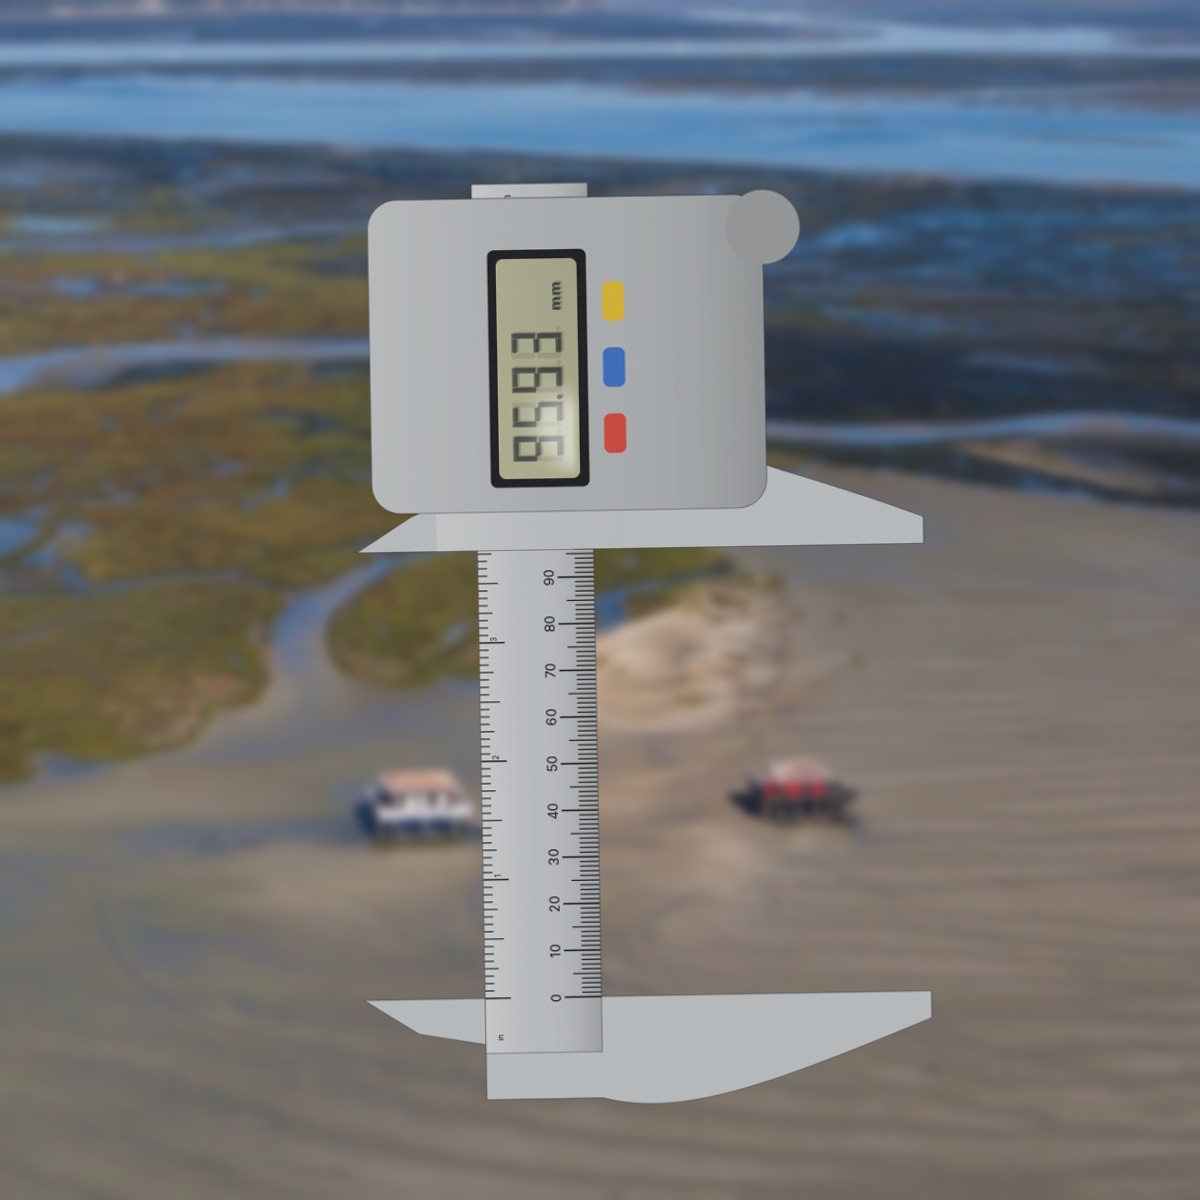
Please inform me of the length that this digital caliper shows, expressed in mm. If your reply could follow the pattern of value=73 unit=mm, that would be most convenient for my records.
value=95.93 unit=mm
